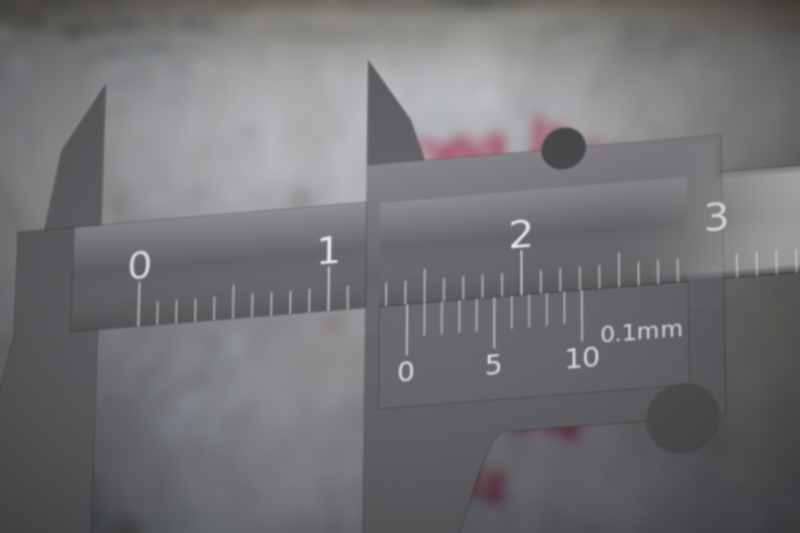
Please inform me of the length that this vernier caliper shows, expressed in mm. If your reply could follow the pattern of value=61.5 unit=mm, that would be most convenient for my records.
value=14.1 unit=mm
